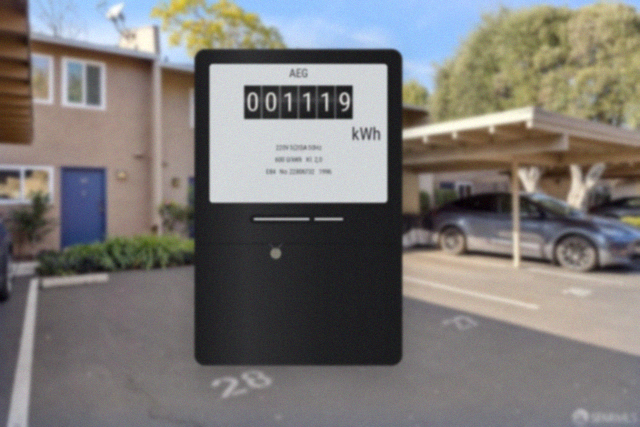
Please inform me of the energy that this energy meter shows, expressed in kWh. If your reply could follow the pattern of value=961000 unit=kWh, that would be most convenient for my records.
value=1119 unit=kWh
